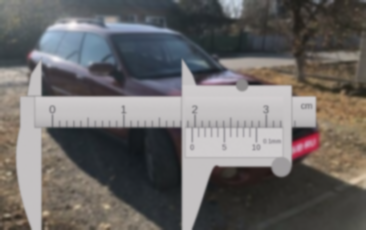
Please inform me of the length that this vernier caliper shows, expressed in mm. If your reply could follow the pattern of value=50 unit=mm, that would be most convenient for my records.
value=19.6 unit=mm
